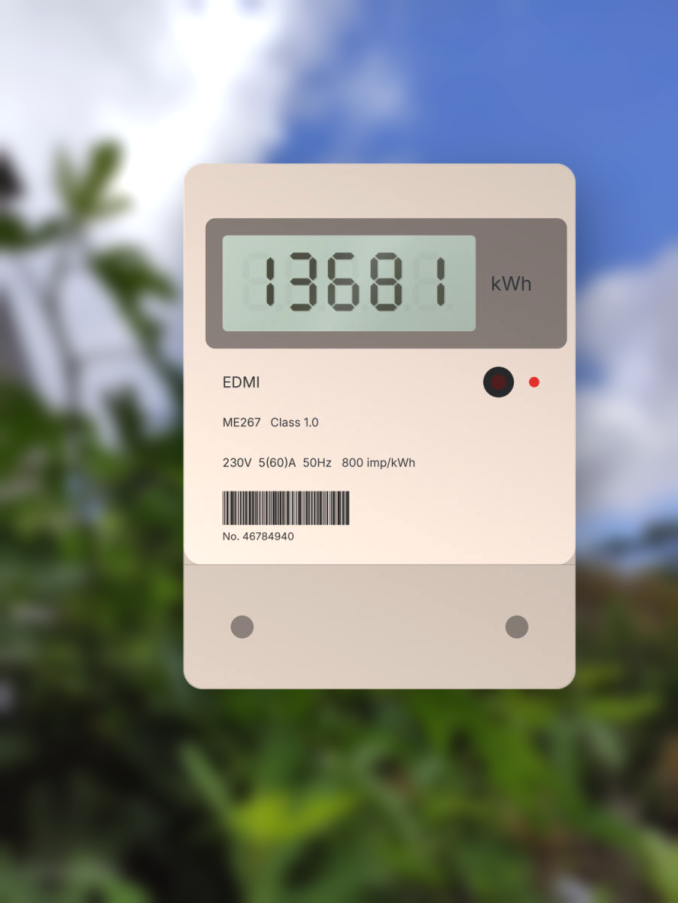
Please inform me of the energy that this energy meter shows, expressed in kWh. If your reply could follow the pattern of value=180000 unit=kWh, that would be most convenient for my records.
value=13681 unit=kWh
